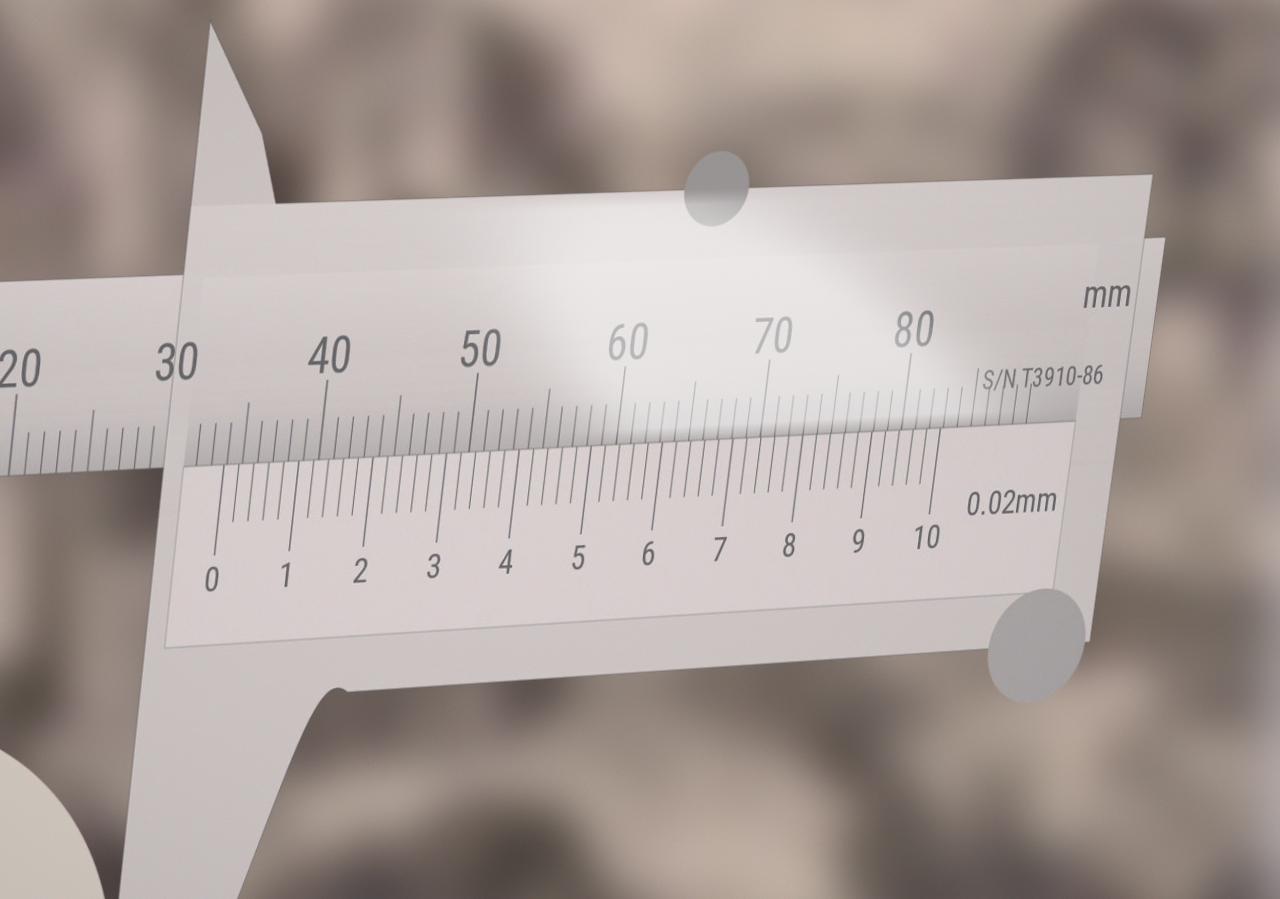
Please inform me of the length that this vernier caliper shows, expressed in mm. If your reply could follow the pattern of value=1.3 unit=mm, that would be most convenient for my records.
value=33.8 unit=mm
